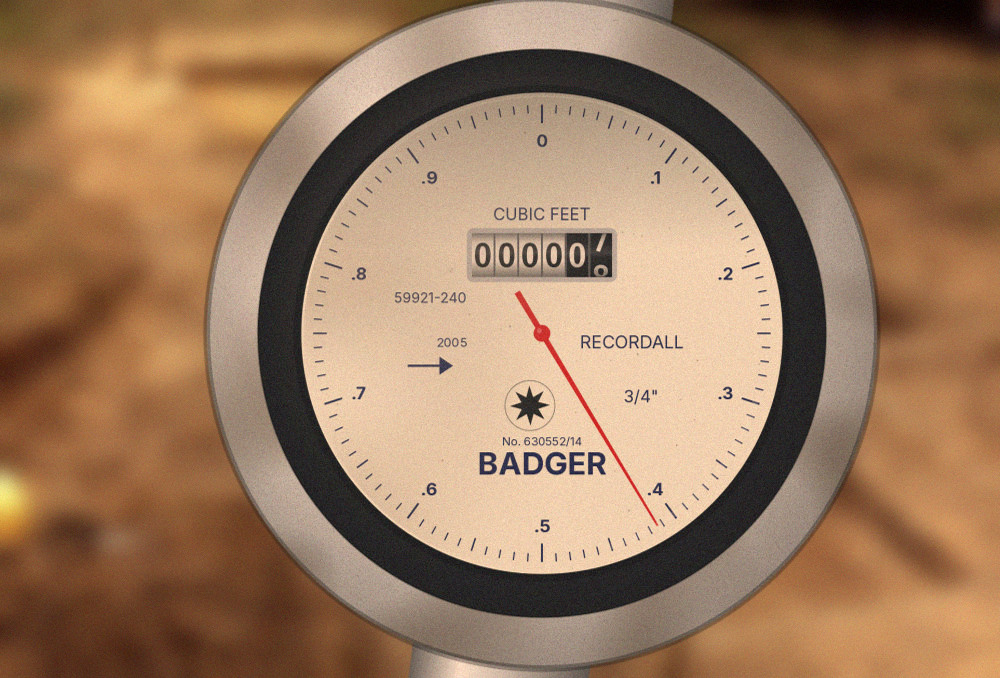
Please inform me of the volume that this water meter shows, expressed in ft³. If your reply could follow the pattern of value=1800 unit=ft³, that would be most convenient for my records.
value=7.41 unit=ft³
